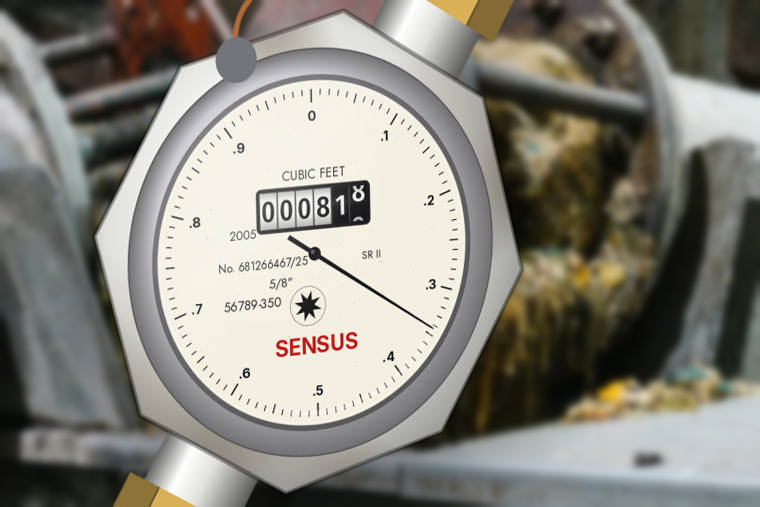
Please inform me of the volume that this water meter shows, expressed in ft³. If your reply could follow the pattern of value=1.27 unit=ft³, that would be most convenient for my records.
value=818.34 unit=ft³
